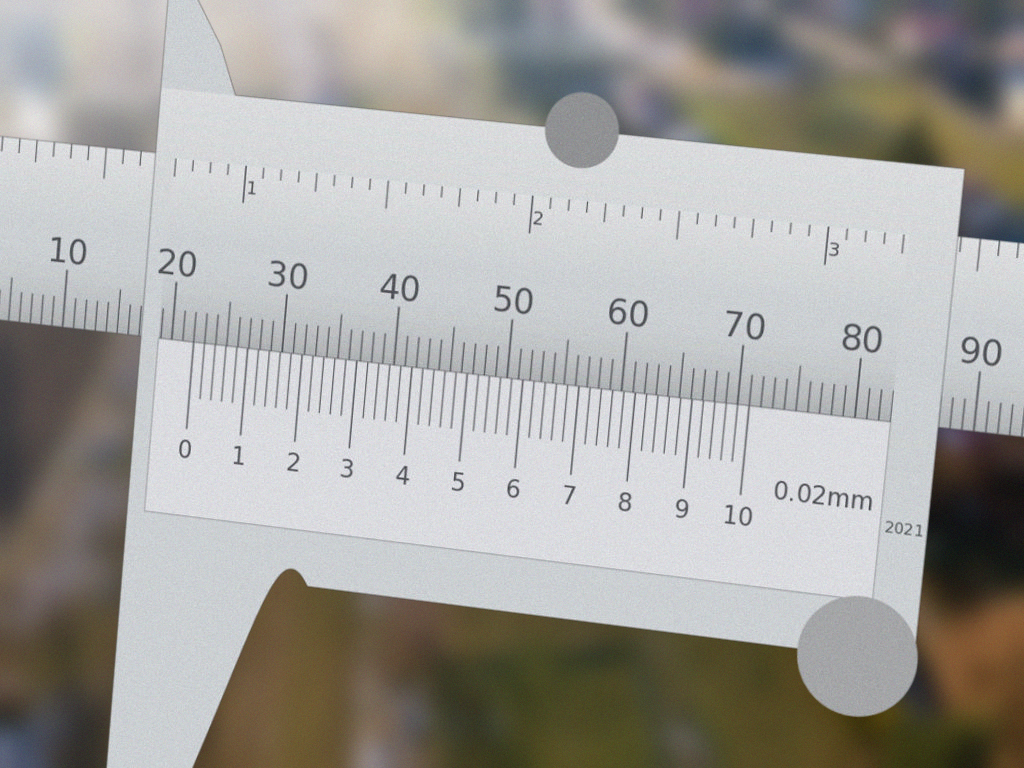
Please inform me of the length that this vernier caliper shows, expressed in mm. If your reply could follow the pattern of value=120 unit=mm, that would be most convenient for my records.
value=22.0 unit=mm
